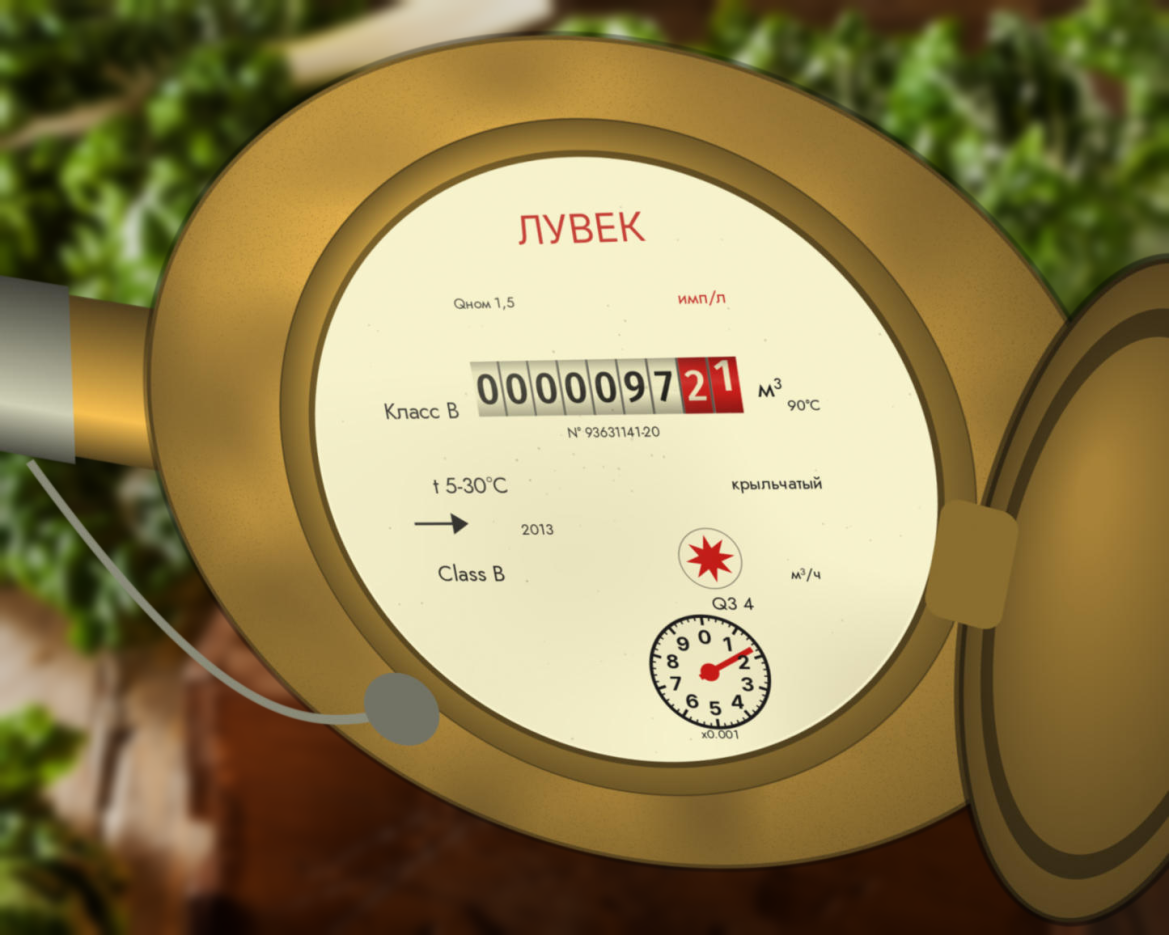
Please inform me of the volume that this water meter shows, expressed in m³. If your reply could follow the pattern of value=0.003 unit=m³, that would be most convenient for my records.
value=97.211 unit=m³
